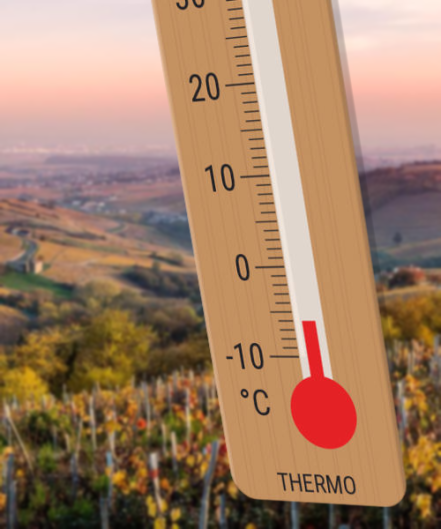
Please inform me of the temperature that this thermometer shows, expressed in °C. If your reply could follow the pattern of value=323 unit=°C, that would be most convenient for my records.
value=-6 unit=°C
